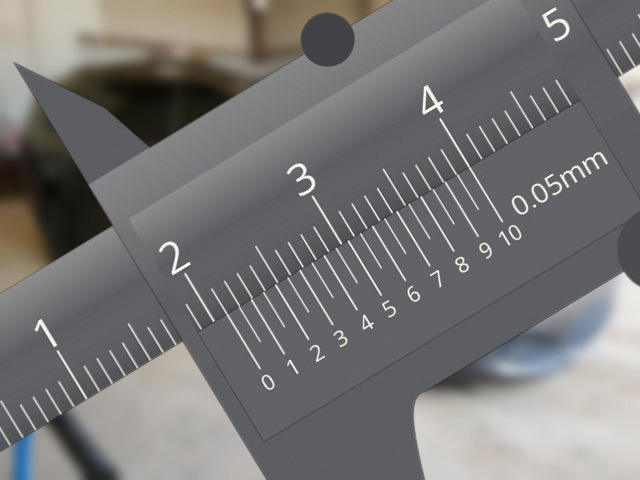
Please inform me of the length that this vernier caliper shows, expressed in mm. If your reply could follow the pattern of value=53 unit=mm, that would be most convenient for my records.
value=21.0 unit=mm
